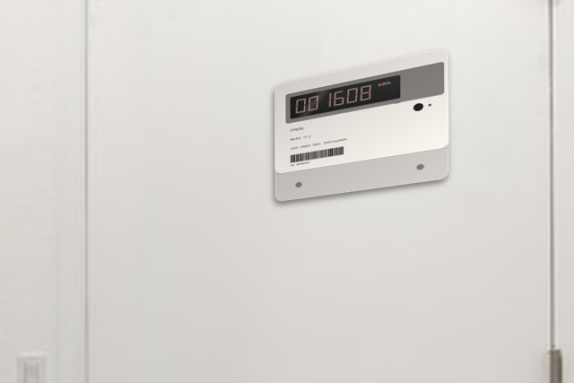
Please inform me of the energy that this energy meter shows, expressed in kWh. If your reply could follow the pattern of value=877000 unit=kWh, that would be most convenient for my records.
value=1608 unit=kWh
